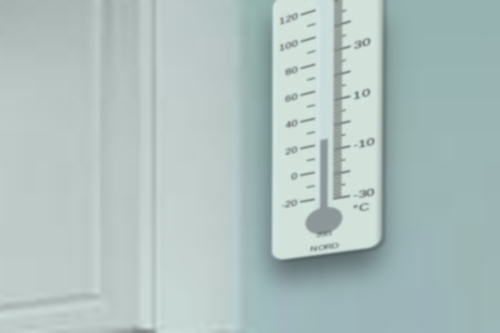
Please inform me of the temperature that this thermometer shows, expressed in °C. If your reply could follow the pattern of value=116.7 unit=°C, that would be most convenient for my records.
value=-5 unit=°C
